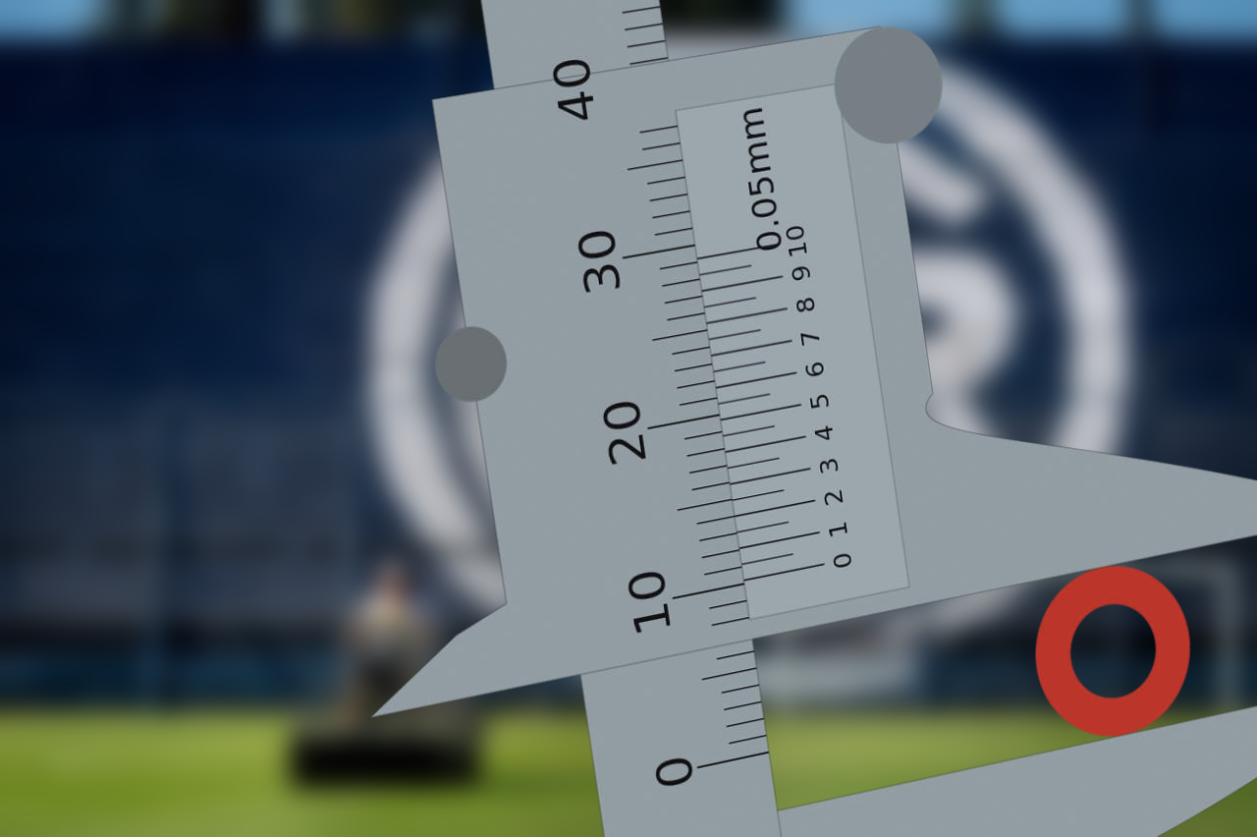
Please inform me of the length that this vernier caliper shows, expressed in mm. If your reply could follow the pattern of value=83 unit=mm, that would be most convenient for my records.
value=10.2 unit=mm
